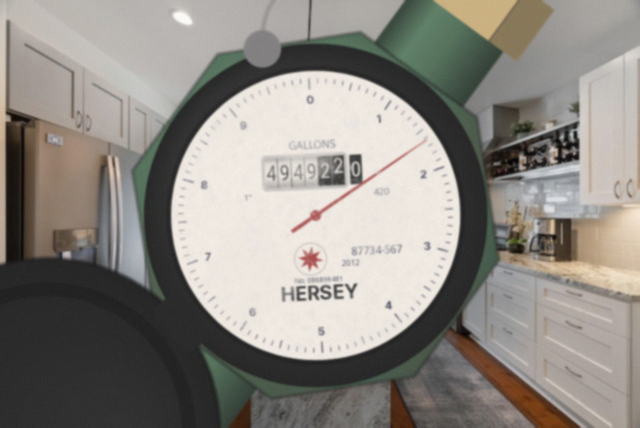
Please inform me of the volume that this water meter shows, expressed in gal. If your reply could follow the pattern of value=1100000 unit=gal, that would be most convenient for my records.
value=4949221.6 unit=gal
